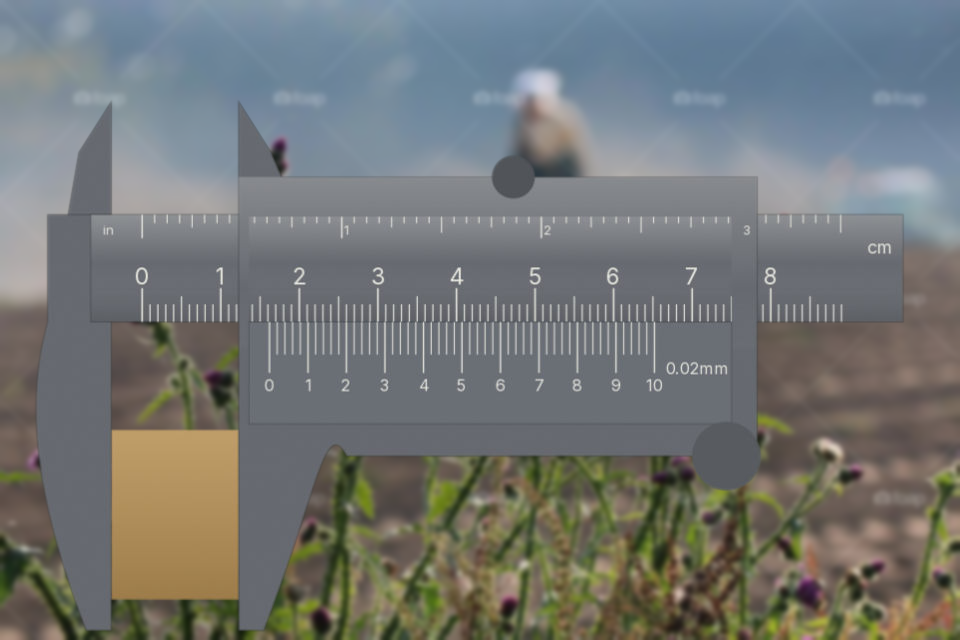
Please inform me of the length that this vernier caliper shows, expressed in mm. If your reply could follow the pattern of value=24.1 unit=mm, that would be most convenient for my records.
value=16.2 unit=mm
